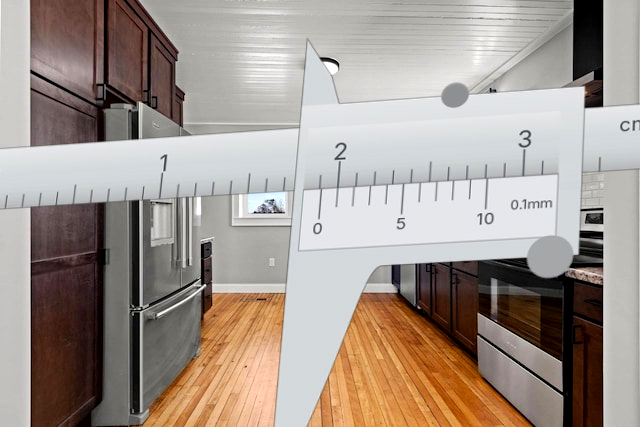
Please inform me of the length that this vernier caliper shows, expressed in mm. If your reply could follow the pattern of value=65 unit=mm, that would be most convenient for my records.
value=19.1 unit=mm
